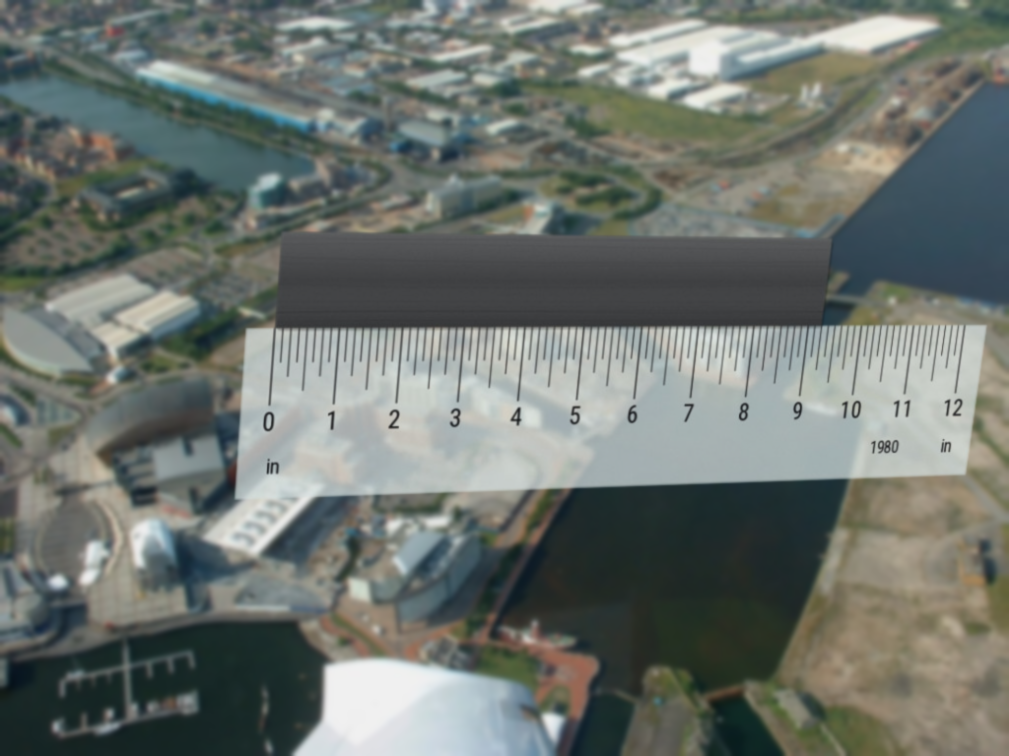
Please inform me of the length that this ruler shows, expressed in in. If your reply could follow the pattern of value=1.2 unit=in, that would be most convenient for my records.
value=9.25 unit=in
